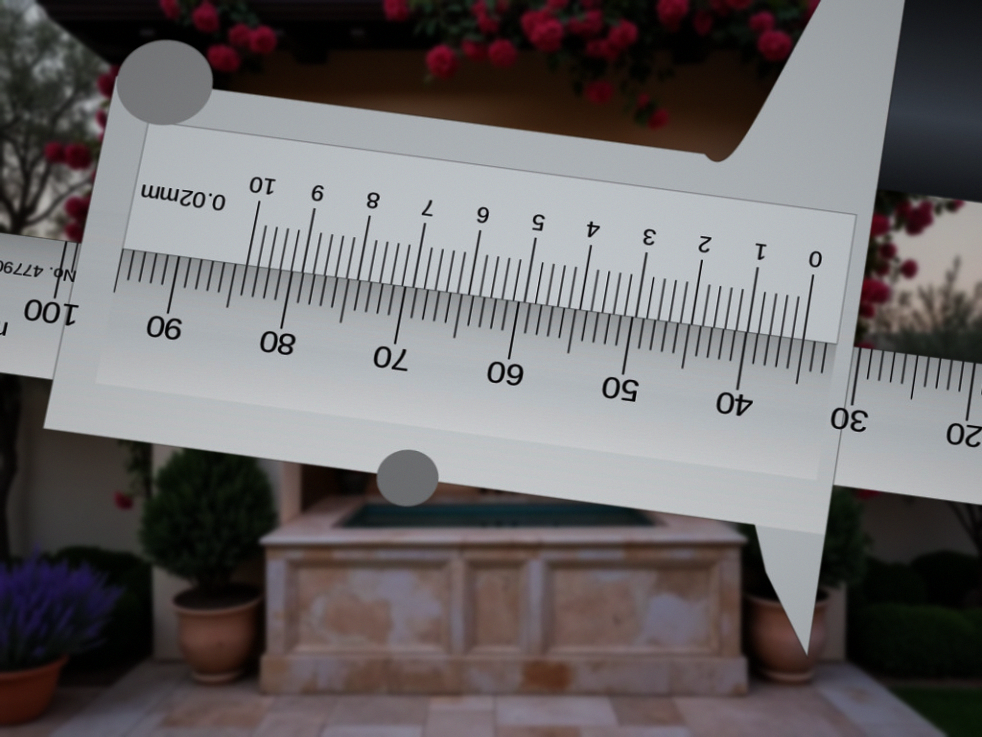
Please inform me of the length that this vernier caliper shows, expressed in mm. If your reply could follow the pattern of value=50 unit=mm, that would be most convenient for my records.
value=35.0 unit=mm
